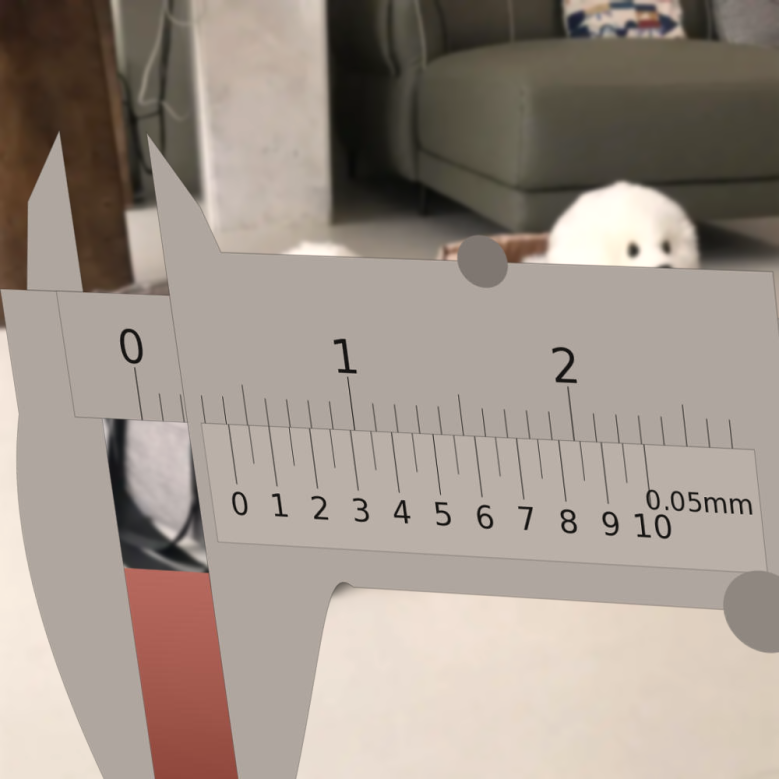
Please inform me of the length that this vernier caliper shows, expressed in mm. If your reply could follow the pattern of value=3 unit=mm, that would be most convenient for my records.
value=4.10 unit=mm
